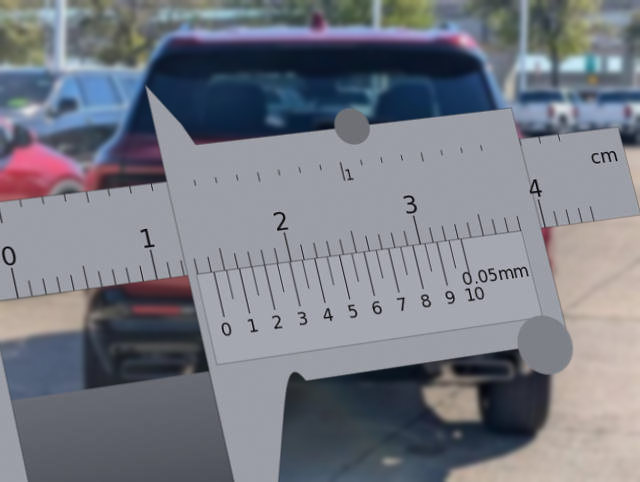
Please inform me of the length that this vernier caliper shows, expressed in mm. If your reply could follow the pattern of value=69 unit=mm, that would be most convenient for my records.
value=14.2 unit=mm
